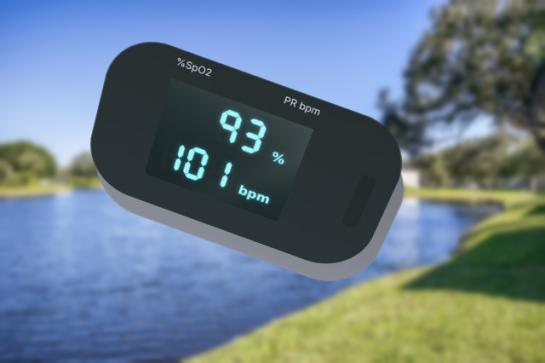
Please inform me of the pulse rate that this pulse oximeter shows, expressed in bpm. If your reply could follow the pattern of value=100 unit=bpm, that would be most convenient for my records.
value=101 unit=bpm
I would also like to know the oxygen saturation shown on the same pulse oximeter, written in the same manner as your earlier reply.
value=93 unit=%
